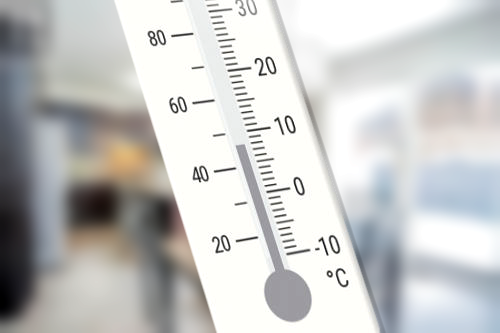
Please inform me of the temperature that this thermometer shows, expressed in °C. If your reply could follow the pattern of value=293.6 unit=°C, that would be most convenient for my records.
value=8 unit=°C
